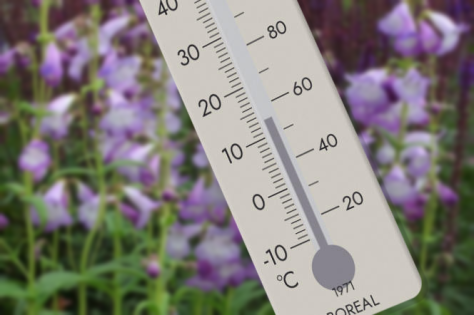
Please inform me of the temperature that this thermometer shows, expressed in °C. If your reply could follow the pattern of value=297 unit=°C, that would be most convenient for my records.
value=13 unit=°C
